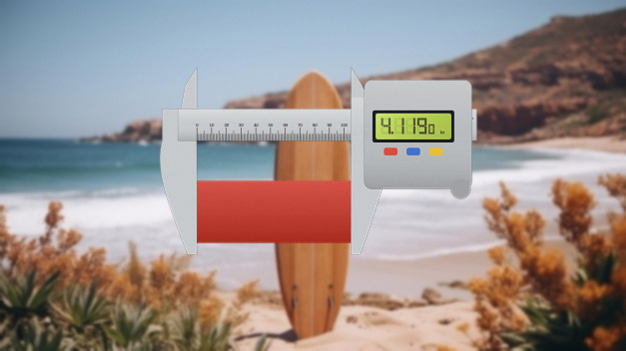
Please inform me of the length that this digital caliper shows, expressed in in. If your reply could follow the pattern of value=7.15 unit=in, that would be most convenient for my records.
value=4.1190 unit=in
